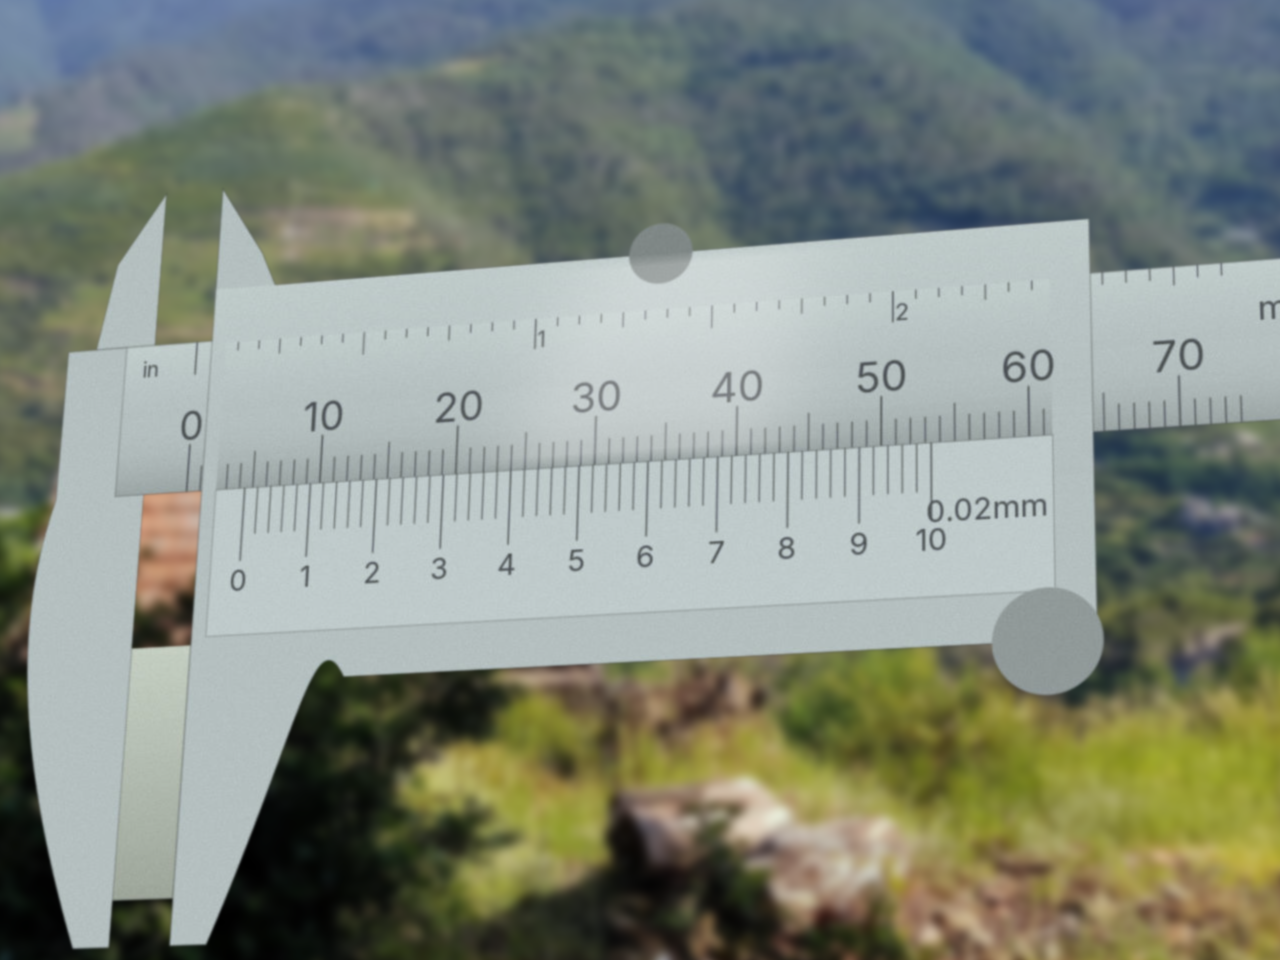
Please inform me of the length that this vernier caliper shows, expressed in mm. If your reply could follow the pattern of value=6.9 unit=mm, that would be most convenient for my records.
value=4.4 unit=mm
